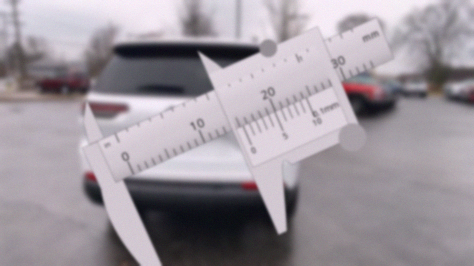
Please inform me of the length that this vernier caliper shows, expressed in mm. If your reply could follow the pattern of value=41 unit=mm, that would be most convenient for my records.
value=15.4 unit=mm
